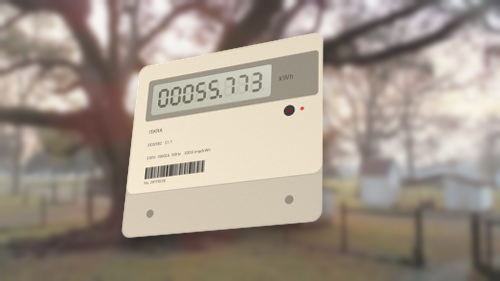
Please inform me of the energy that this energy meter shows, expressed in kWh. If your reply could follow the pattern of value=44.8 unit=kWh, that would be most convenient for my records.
value=55.773 unit=kWh
